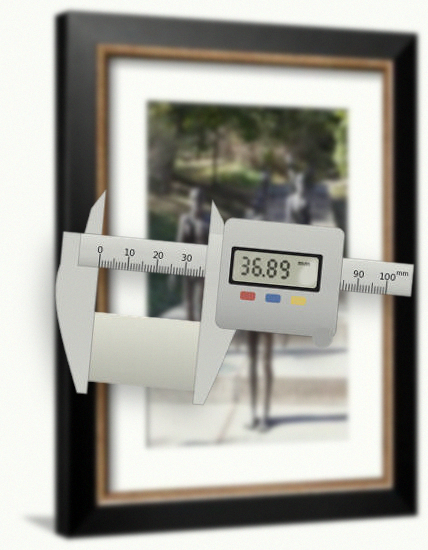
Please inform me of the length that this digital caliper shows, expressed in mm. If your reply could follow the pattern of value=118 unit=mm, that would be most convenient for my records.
value=36.89 unit=mm
